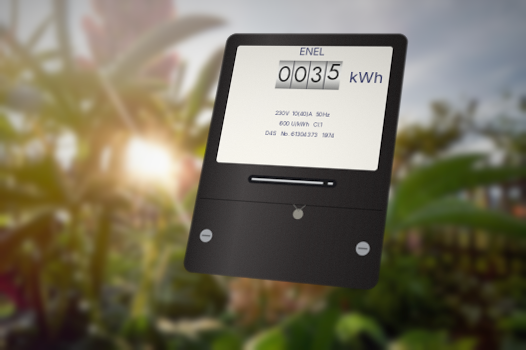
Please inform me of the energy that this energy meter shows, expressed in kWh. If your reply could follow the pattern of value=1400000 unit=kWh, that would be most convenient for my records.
value=35 unit=kWh
